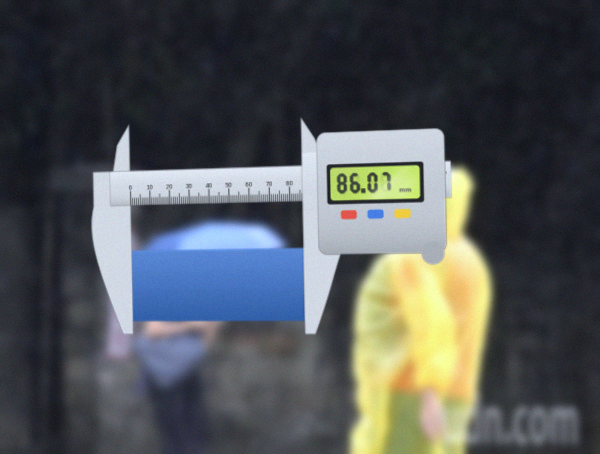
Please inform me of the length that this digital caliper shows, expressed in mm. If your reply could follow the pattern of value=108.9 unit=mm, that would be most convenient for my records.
value=86.07 unit=mm
